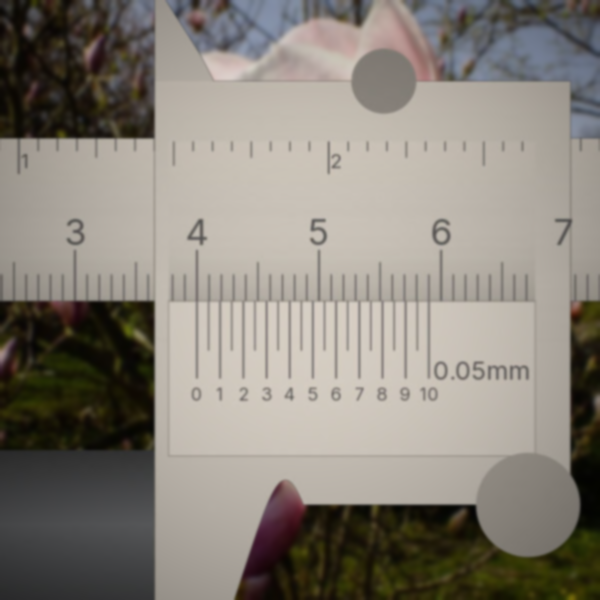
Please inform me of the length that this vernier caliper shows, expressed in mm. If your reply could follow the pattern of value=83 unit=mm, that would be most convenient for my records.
value=40.0 unit=mm
